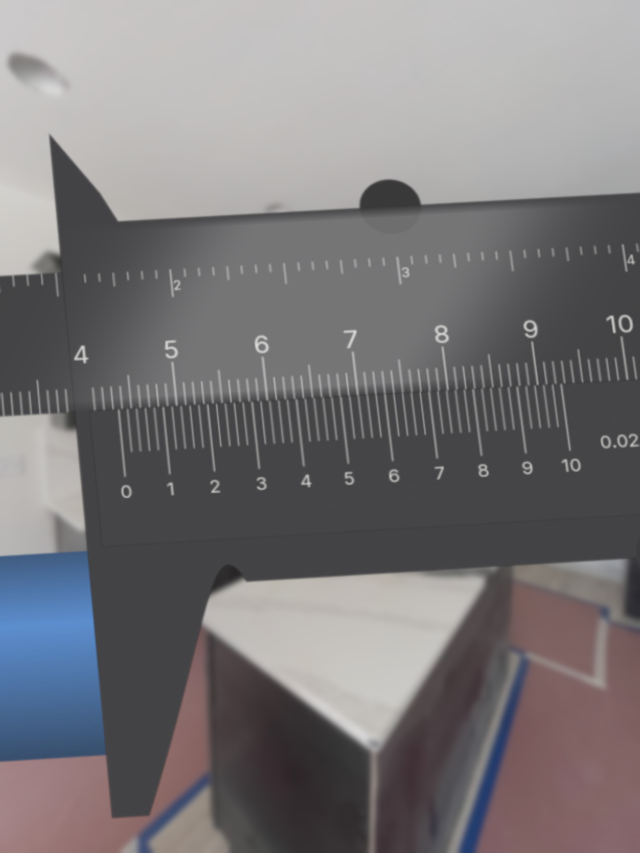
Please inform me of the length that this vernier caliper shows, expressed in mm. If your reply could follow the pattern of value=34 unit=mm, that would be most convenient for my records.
value=43.6 unit=mm
